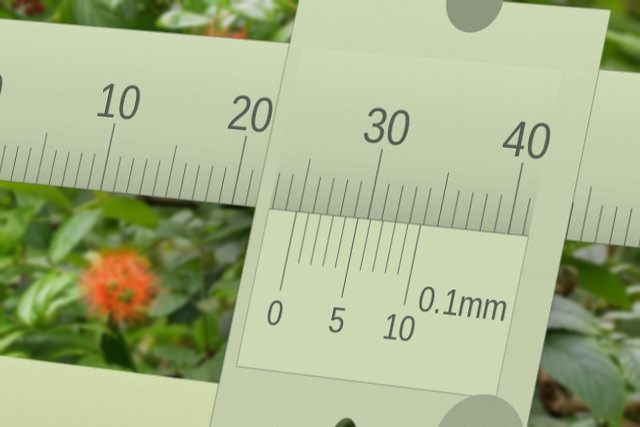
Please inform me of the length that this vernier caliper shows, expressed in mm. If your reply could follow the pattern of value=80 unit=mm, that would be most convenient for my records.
value=24.8 unit=mm
